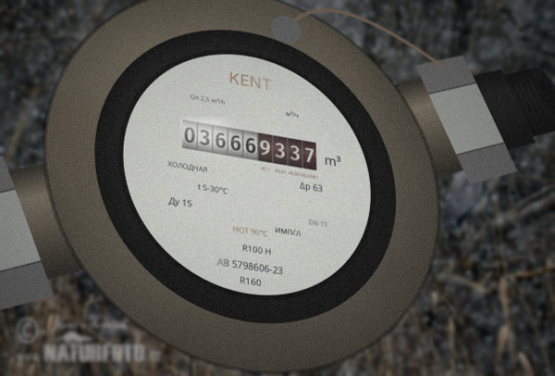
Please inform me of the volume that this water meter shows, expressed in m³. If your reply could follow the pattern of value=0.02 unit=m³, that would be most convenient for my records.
value=3666.9337 unit=m³
